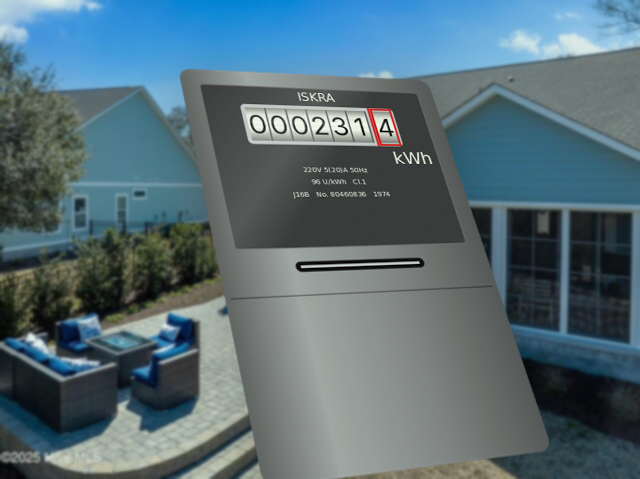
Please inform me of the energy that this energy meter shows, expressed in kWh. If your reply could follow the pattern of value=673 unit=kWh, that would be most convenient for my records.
value=231.4 unit=kWh
